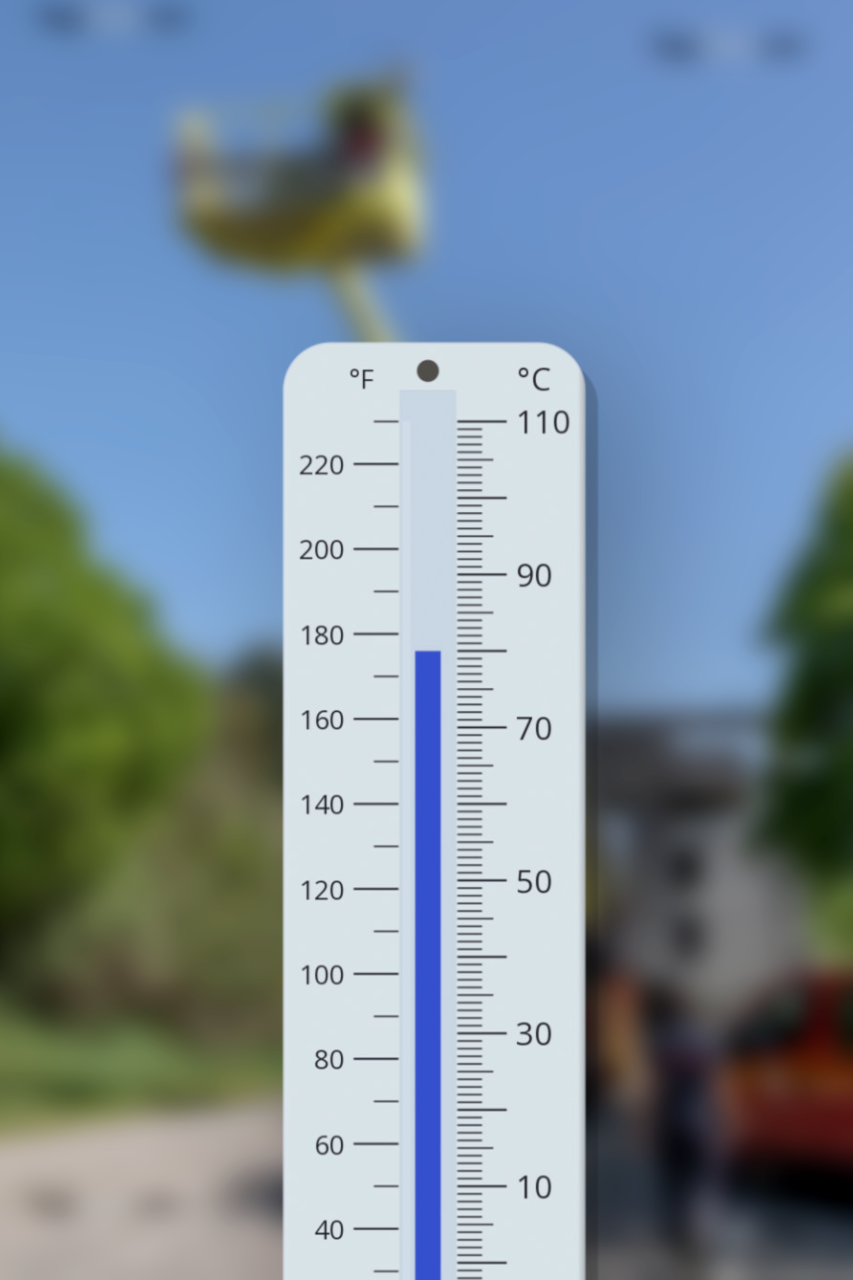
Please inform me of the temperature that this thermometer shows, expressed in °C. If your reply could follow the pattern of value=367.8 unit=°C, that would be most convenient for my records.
value=80 unit=°C
